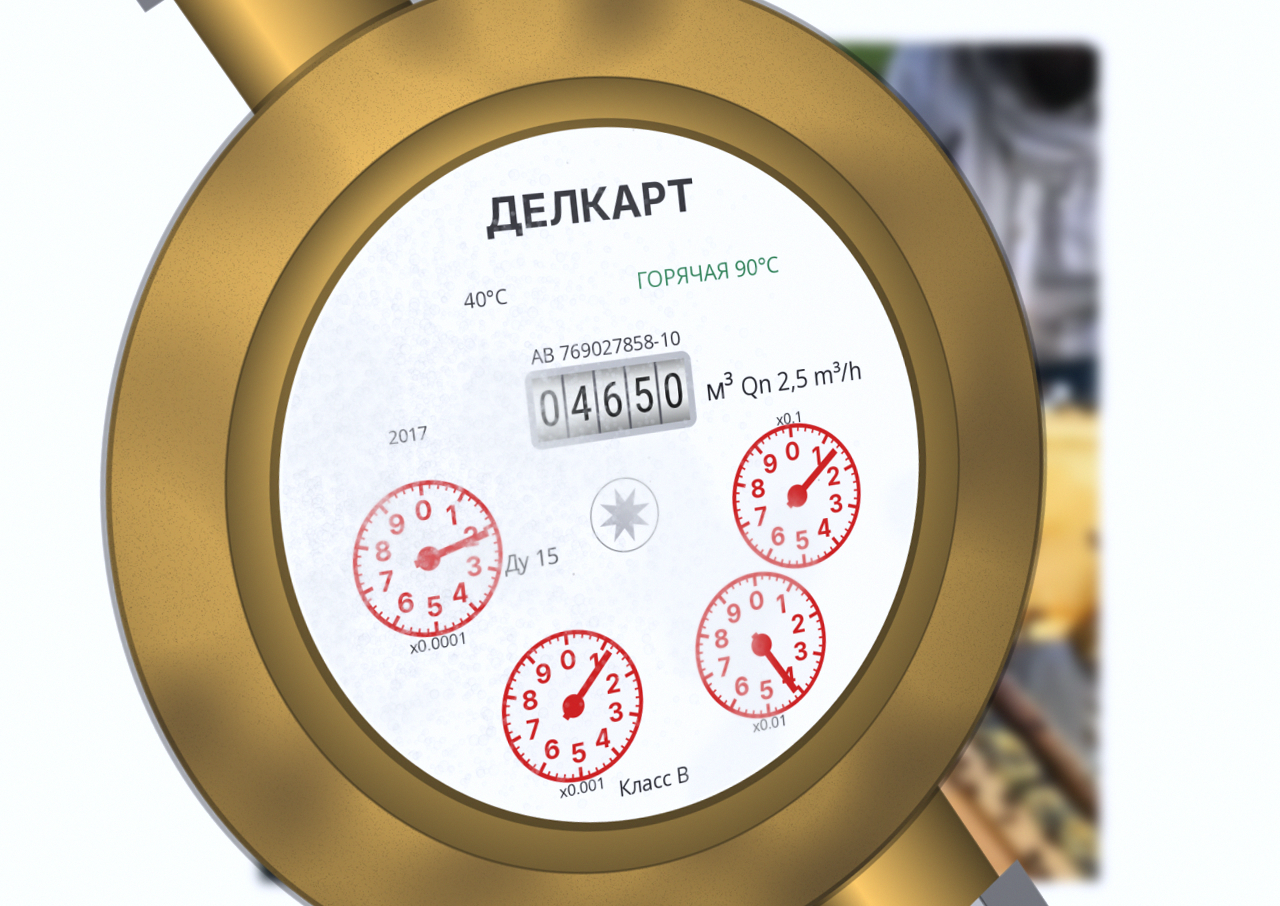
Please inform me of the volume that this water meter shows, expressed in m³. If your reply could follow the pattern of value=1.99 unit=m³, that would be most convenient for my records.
value=4650.1412 unit=m³
